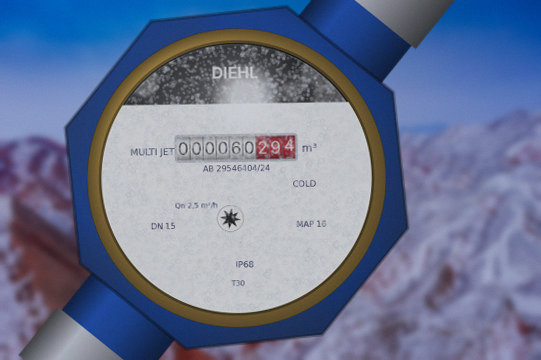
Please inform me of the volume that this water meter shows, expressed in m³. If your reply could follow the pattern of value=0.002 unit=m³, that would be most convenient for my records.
value=60.294 unit=m³
